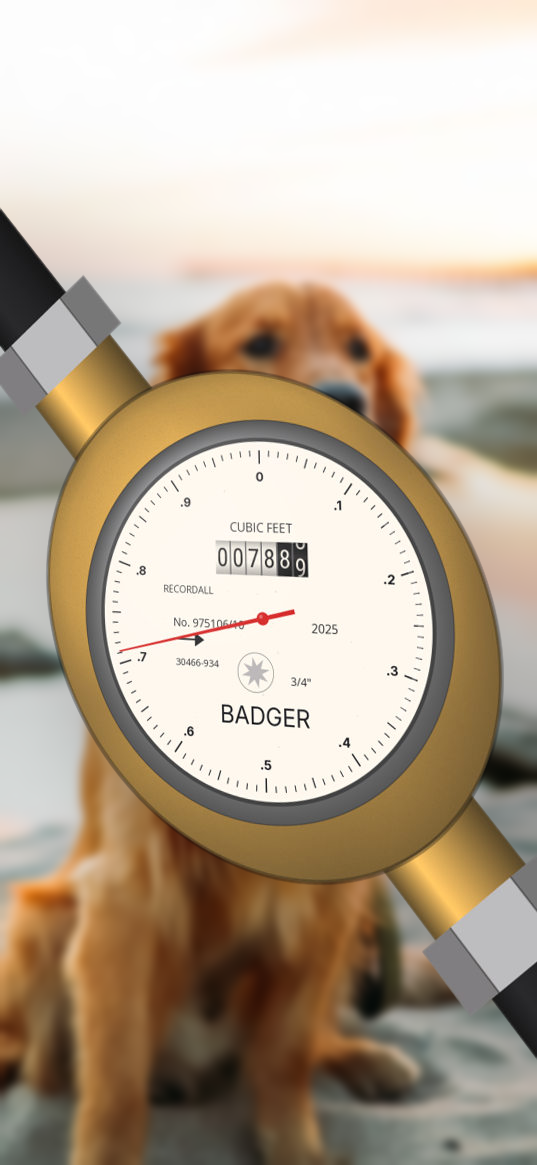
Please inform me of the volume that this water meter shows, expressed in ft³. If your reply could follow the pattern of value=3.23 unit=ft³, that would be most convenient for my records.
value=7888.71 unit=ft³
